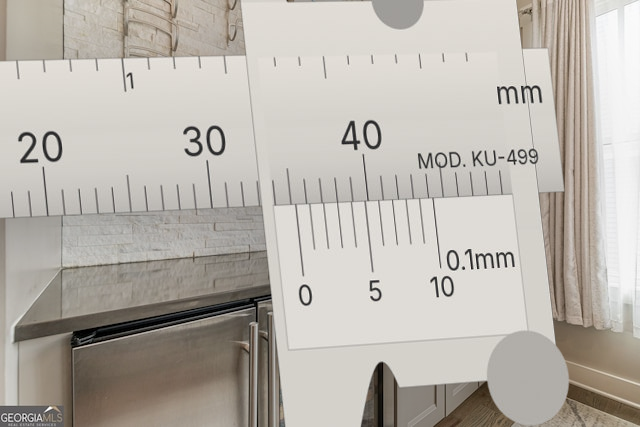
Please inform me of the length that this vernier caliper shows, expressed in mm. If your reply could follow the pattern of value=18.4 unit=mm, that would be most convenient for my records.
value=35.3 unit=mm
